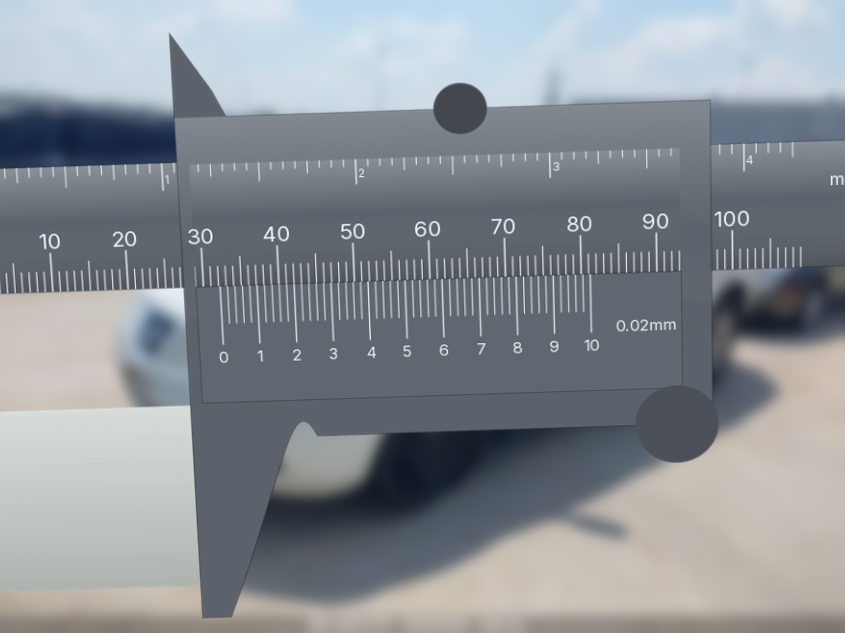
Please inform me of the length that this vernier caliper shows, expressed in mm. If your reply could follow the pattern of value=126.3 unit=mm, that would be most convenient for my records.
value=32.2 unit=mm
